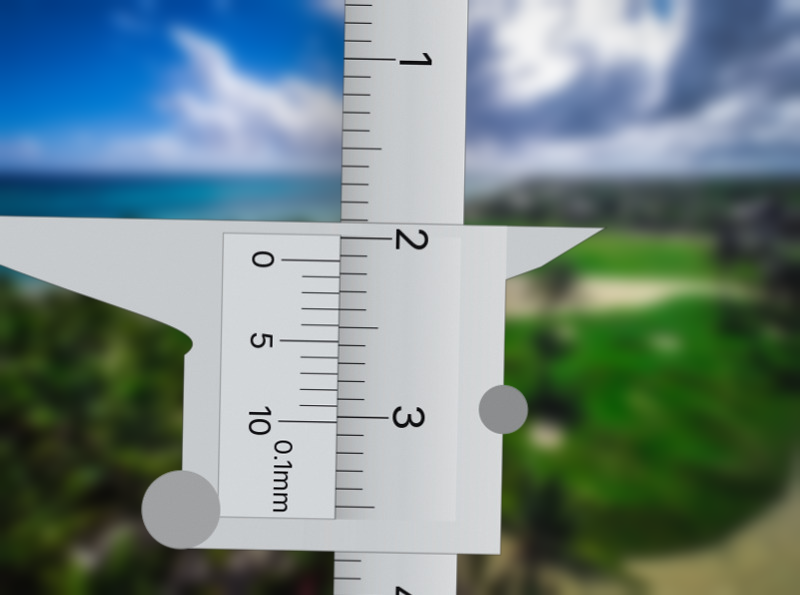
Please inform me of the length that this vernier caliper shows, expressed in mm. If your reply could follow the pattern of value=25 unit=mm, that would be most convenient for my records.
value=21.3 unit=mm
